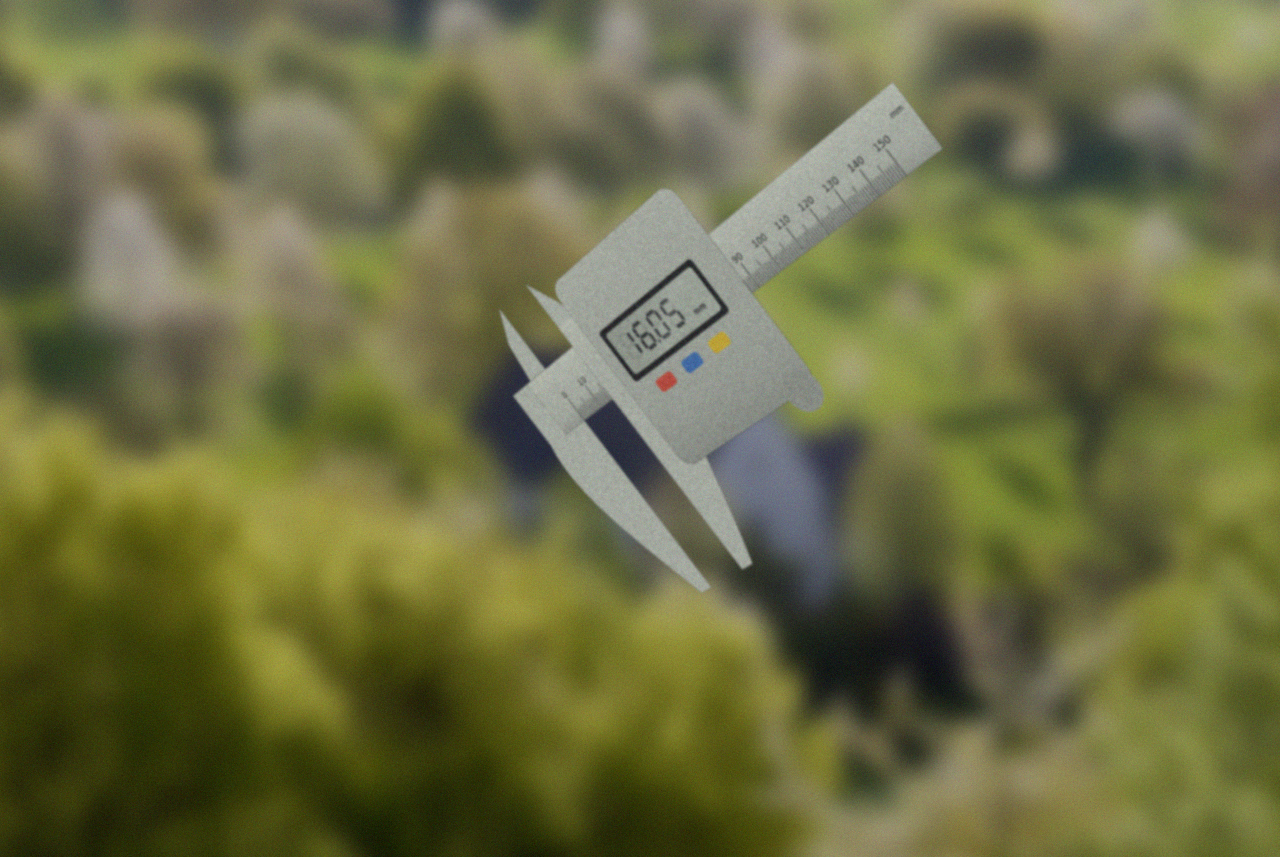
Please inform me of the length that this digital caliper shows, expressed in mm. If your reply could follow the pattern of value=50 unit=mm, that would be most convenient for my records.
value=16.05 unit=mm
